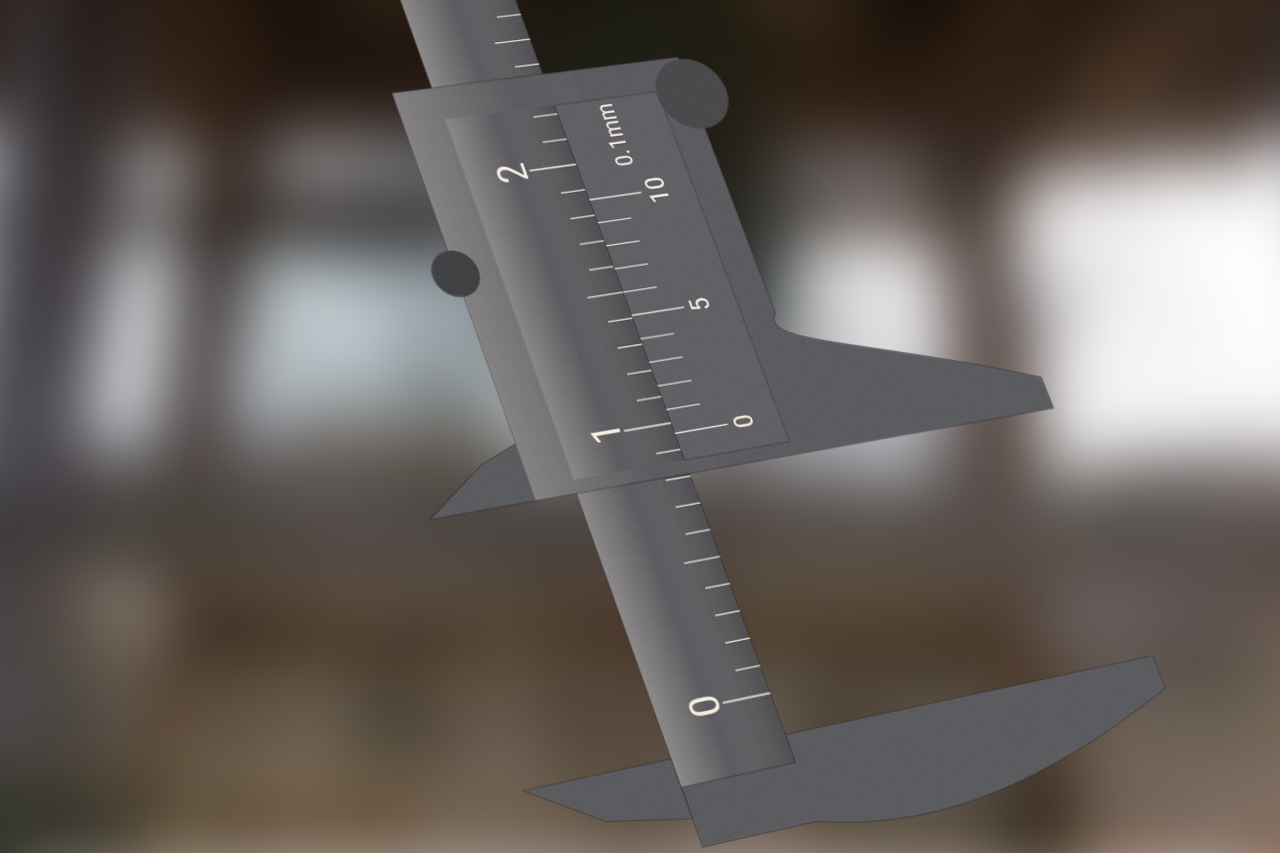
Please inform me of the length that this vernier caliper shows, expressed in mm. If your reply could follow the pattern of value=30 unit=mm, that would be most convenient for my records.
value=9.6 unit=mm
